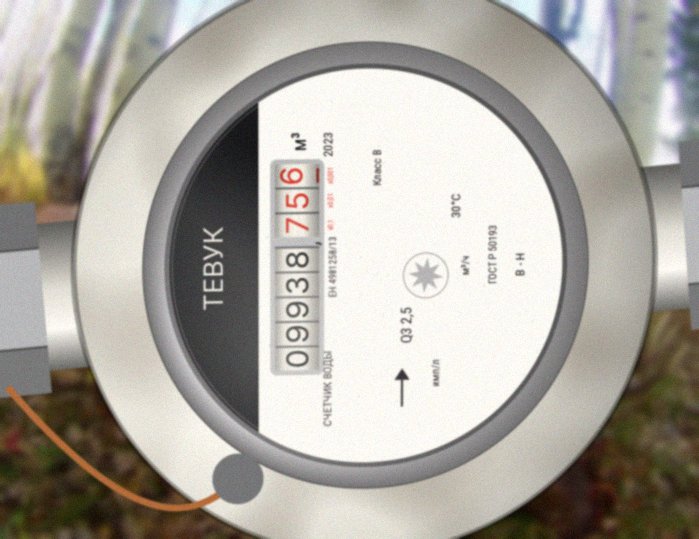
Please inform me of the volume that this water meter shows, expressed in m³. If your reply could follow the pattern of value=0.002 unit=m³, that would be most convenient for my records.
value=9938.756 unit=m³
